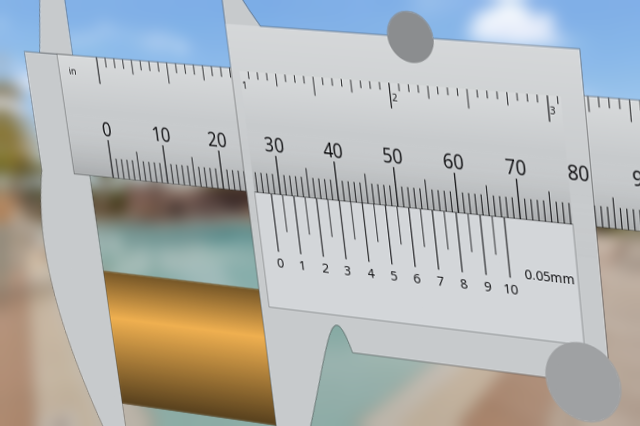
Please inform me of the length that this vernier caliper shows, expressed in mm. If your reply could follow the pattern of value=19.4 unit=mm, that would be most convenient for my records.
value=28.4 unit=mm
